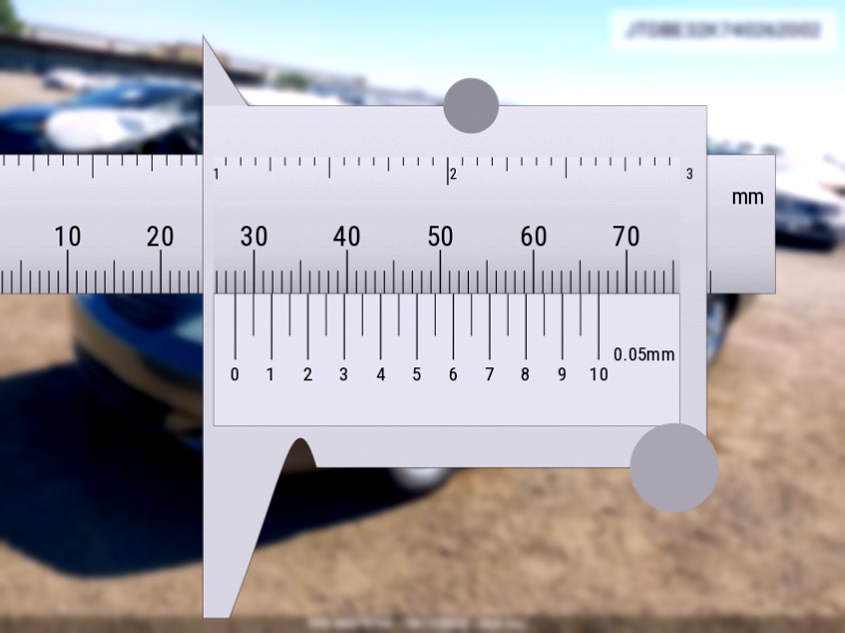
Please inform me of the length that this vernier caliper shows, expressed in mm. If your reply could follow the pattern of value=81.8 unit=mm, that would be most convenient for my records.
value=28.0 unit=mm
